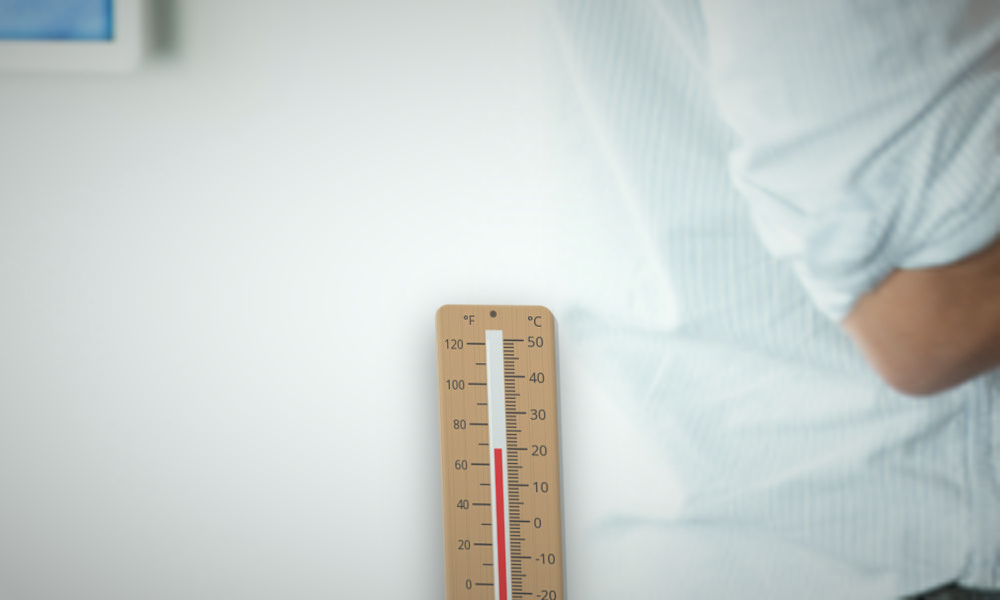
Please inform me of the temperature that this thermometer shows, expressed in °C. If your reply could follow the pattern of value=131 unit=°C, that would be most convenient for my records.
value=20 unit=°C
